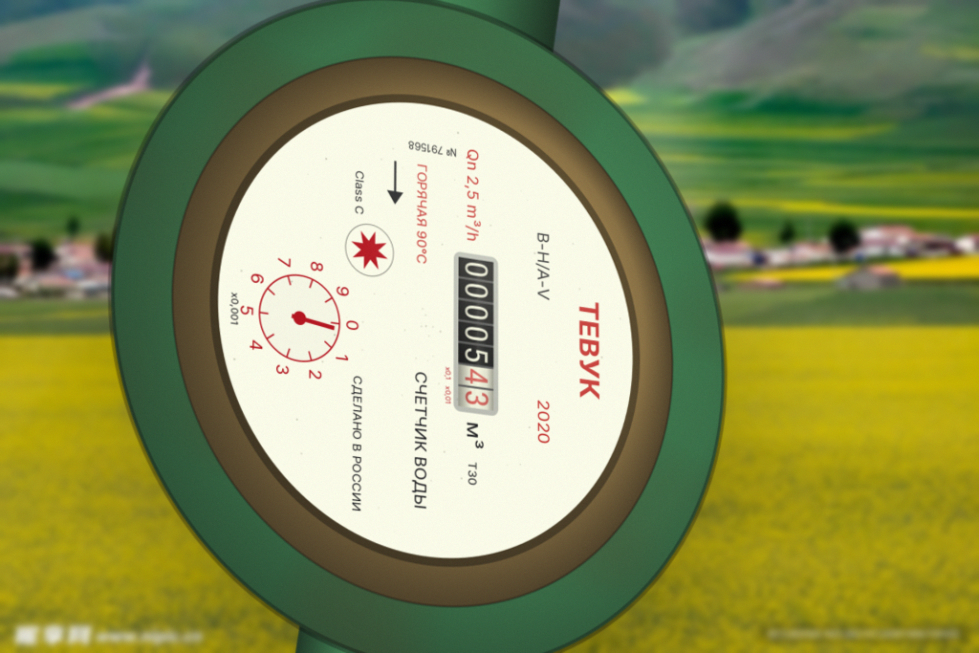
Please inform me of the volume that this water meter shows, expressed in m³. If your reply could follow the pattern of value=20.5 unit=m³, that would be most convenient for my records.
value=5.430 unit=m³
